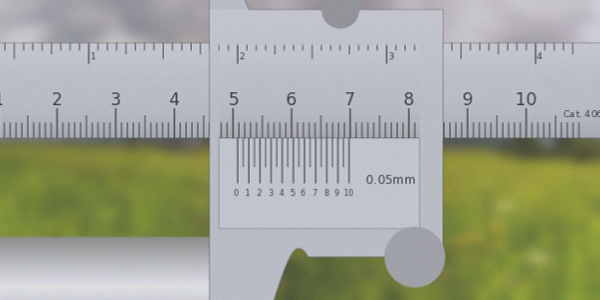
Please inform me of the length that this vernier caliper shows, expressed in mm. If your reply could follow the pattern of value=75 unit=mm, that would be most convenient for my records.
value=50.8 unit=mm
